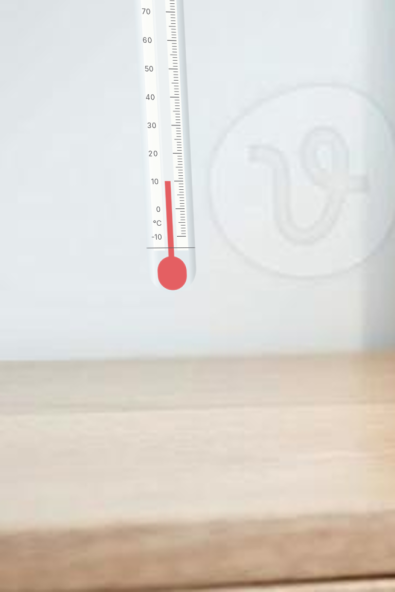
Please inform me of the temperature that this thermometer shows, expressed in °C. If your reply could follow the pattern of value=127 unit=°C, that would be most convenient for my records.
value=10 unit=°C
